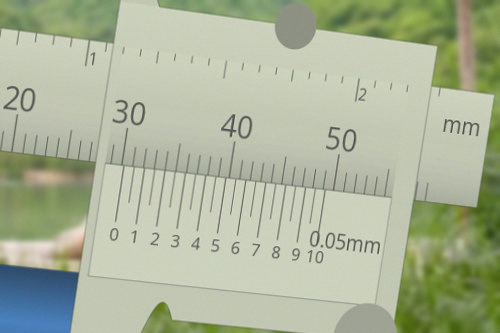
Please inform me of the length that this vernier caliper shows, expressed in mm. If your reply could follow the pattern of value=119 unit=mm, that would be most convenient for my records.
value=30.2 unit=mm
